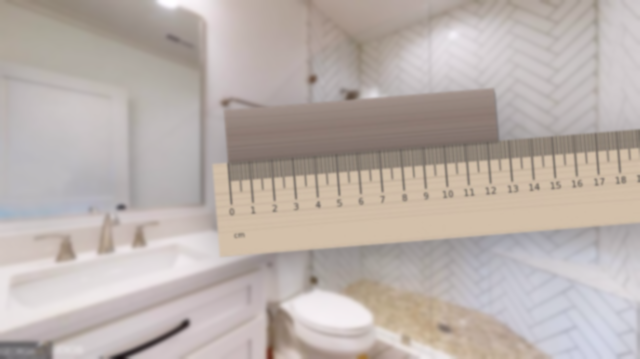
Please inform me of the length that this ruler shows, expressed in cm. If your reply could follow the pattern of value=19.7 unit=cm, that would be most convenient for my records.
value=12.5 unit=cm
